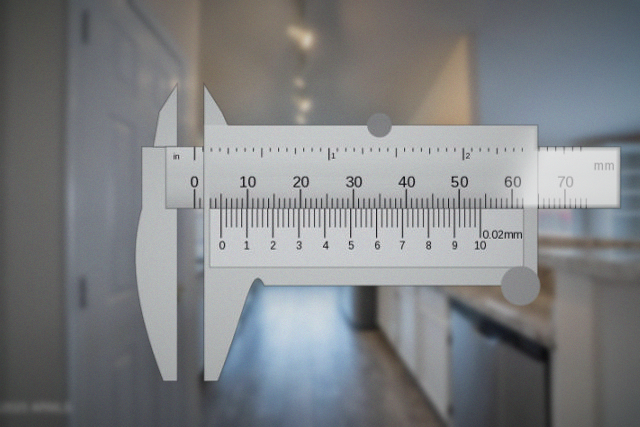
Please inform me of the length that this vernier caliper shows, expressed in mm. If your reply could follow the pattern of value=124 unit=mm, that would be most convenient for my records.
value=5.0 unit=mm
